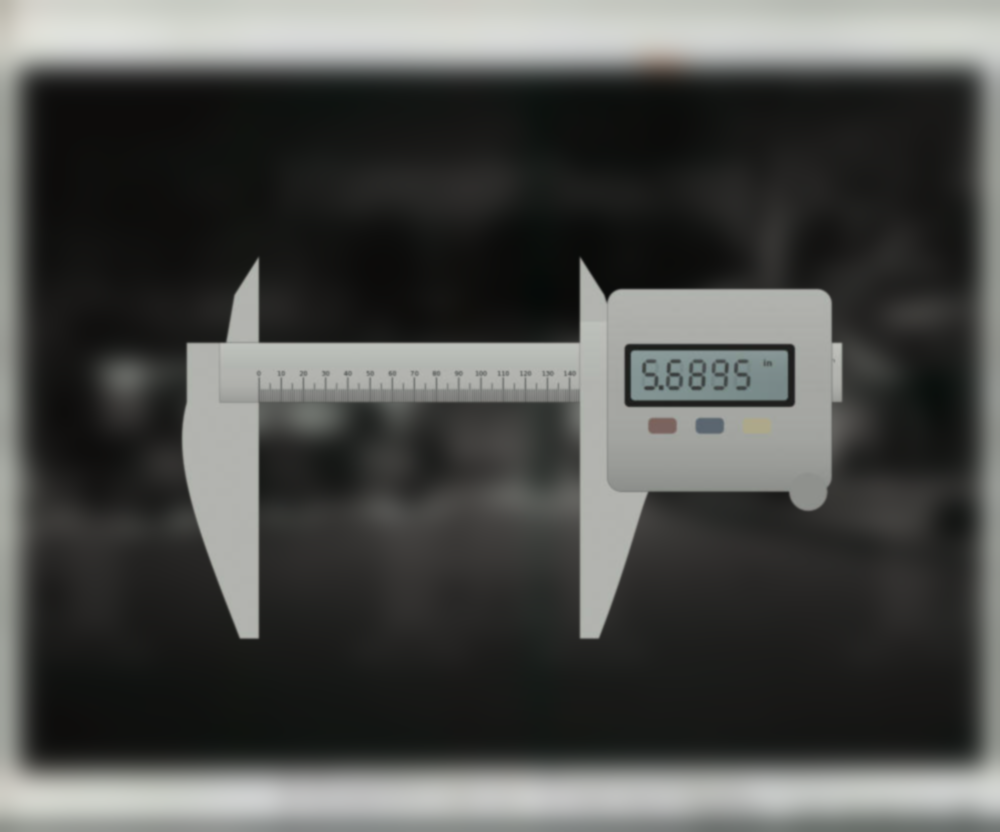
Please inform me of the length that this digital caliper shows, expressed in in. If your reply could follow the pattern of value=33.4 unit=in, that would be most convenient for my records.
value=5.6895 unit=in
